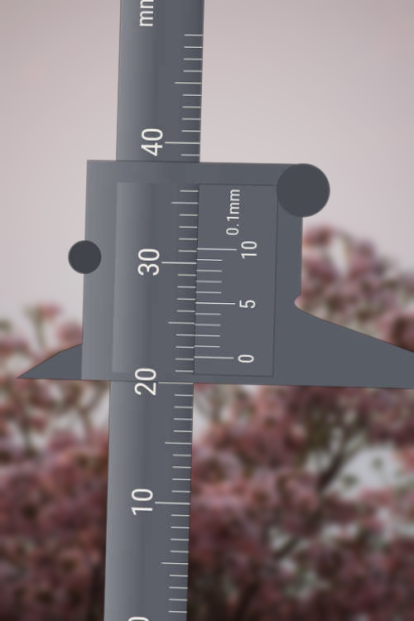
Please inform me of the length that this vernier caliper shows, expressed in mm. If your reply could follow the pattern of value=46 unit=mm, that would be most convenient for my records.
value=22.2 unit=mm
